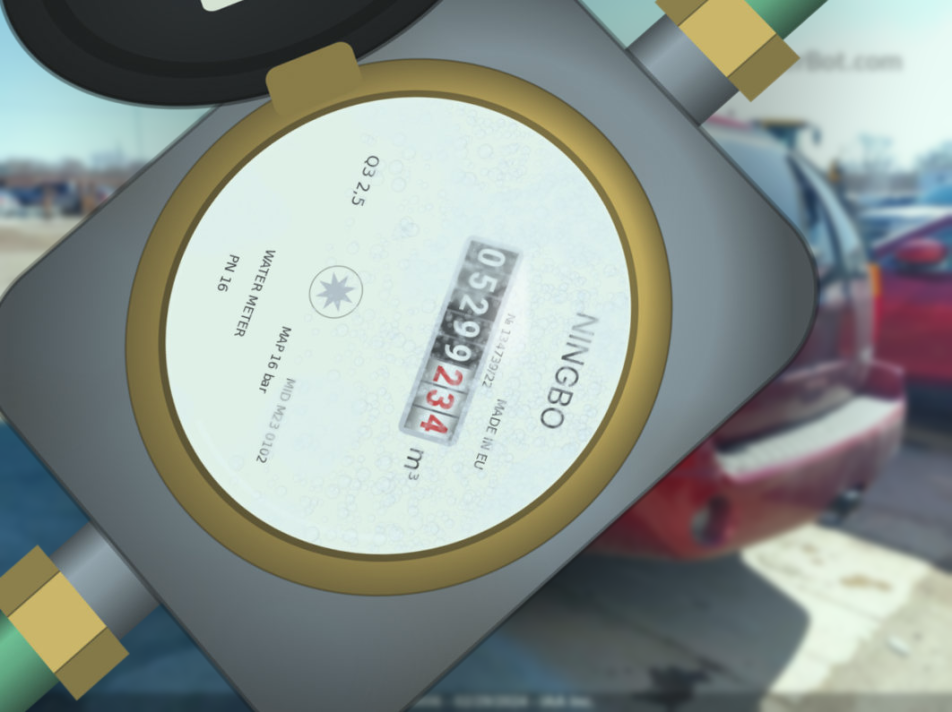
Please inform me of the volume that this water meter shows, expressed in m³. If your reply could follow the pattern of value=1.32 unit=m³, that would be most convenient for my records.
value=5299.234 unit=m³
